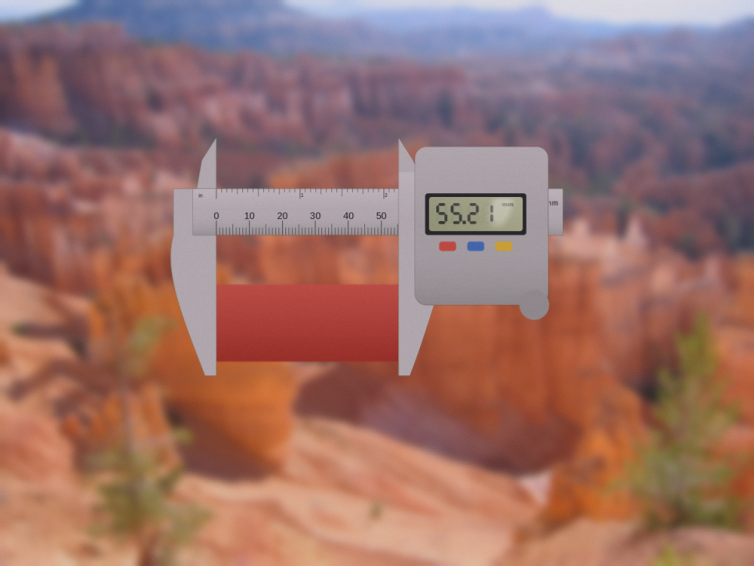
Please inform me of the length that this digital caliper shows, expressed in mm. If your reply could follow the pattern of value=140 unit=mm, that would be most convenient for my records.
value=55.21 unit=mm
